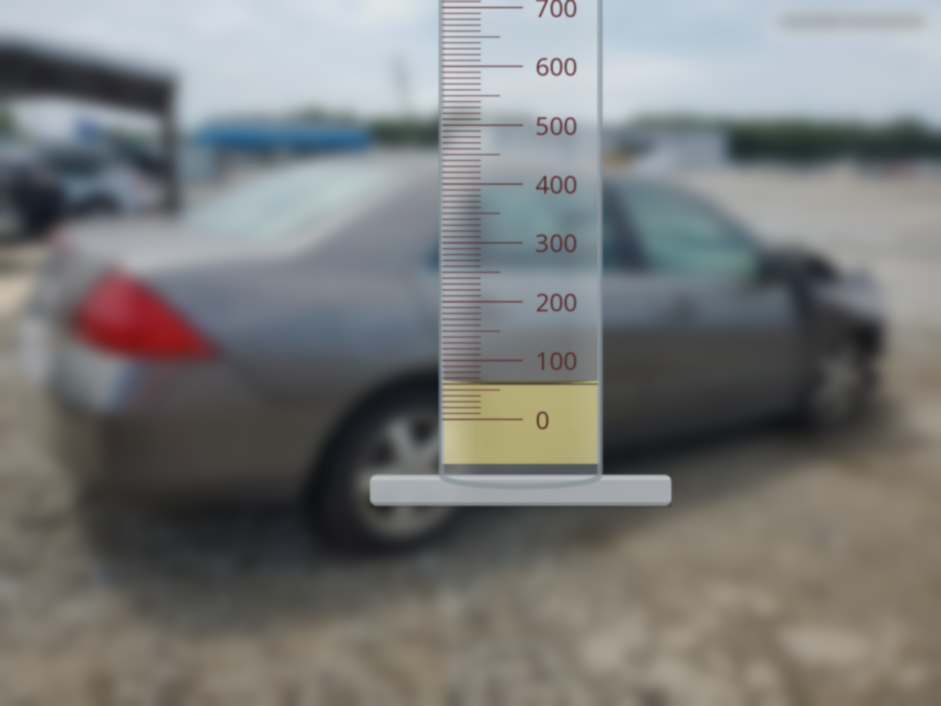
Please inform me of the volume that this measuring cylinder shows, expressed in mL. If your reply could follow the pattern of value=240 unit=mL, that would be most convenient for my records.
value=60 unit=mL
